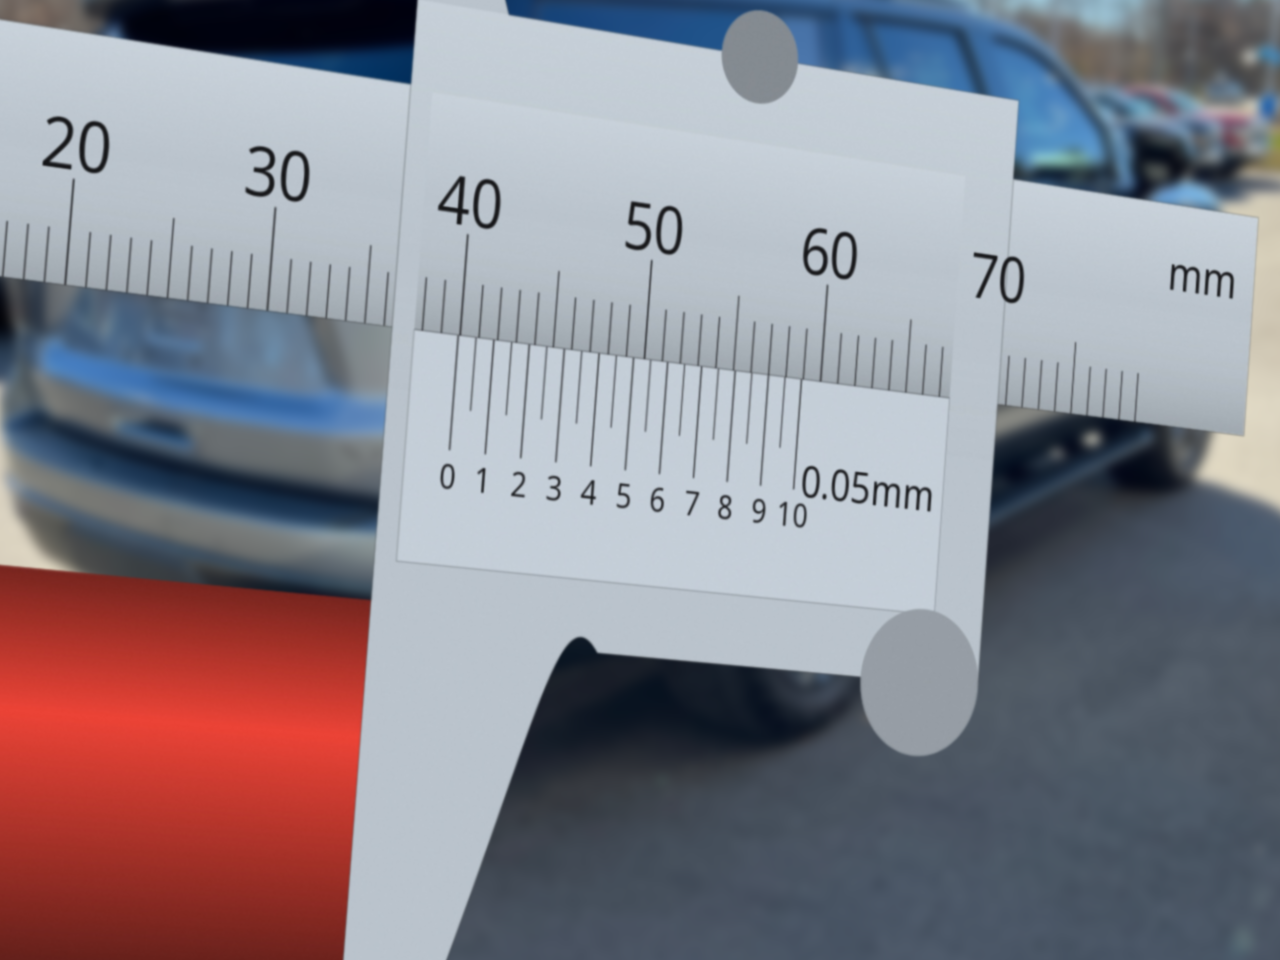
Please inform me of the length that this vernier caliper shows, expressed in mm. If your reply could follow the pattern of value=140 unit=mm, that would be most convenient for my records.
value=39.9 unit=mm
